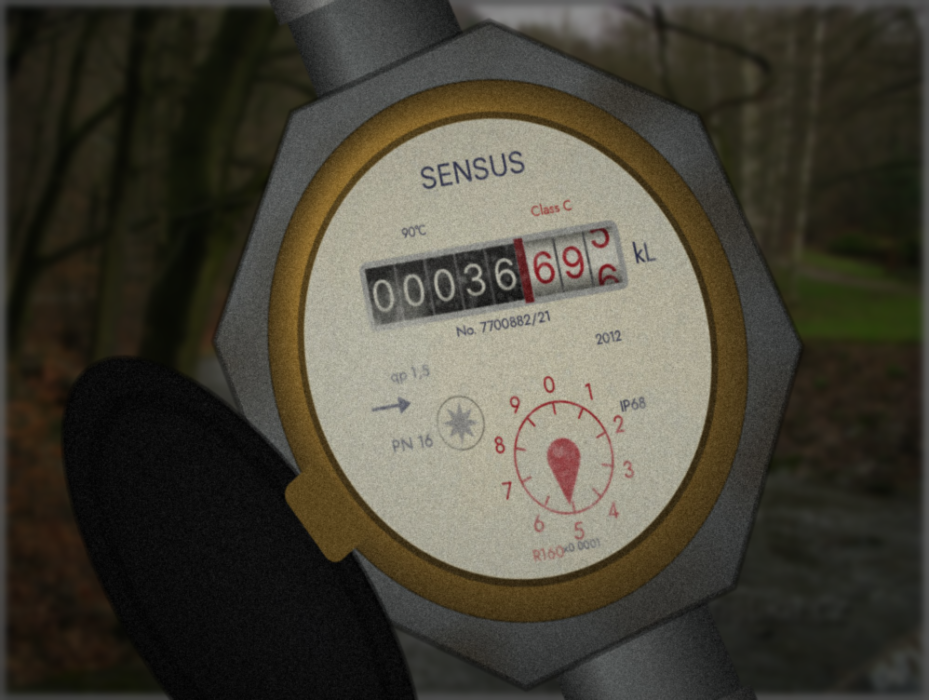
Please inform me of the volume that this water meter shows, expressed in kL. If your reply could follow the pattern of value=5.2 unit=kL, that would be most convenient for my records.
value=36.6955 unit=kL
